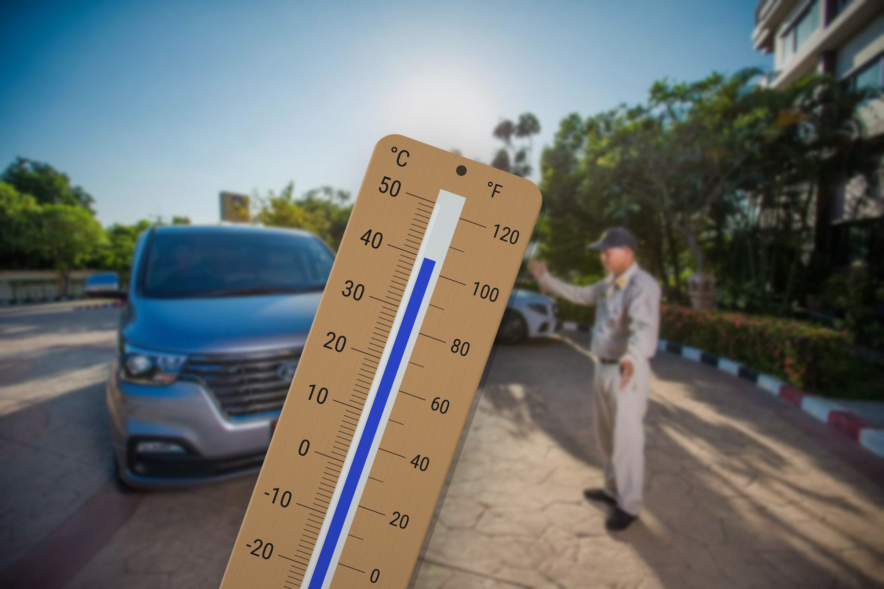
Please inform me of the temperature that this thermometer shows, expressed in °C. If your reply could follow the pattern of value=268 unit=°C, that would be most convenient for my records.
value=40 unit=°C
